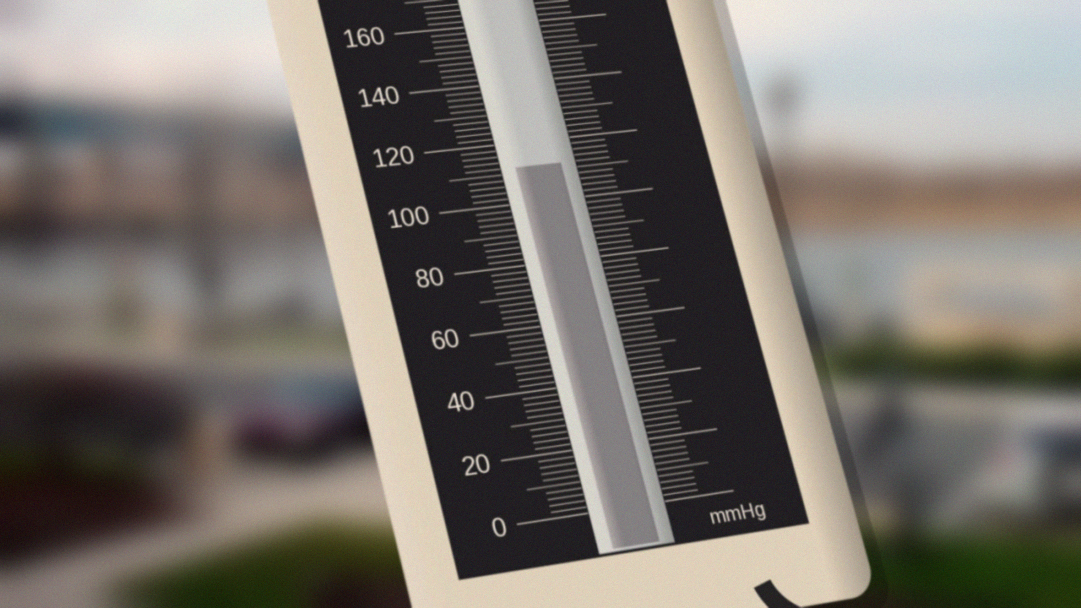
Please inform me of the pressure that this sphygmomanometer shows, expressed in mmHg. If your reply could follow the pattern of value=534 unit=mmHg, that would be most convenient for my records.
value=112 unit=mmHg
